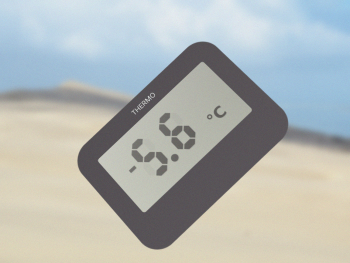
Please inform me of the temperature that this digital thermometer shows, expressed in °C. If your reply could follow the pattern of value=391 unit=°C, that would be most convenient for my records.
value=-5.6 unit=°C
